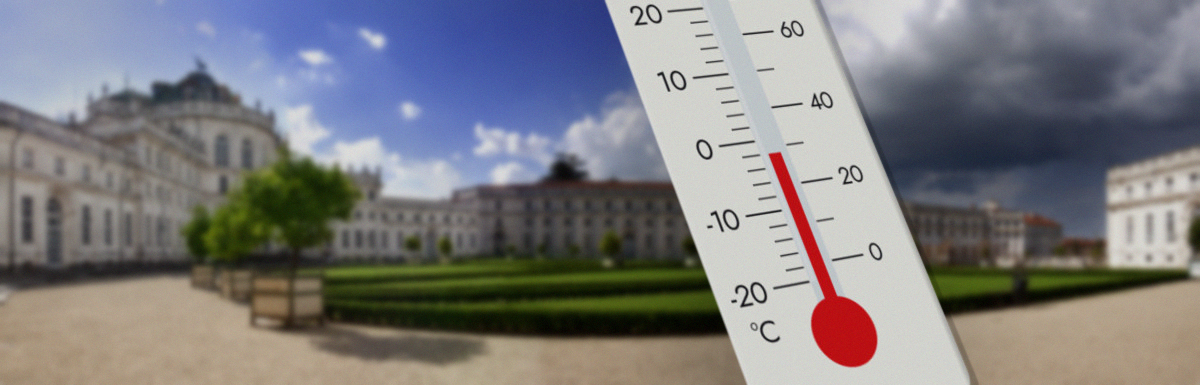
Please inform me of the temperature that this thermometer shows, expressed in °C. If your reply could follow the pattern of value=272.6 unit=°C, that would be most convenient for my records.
value=-2 unit=°C
